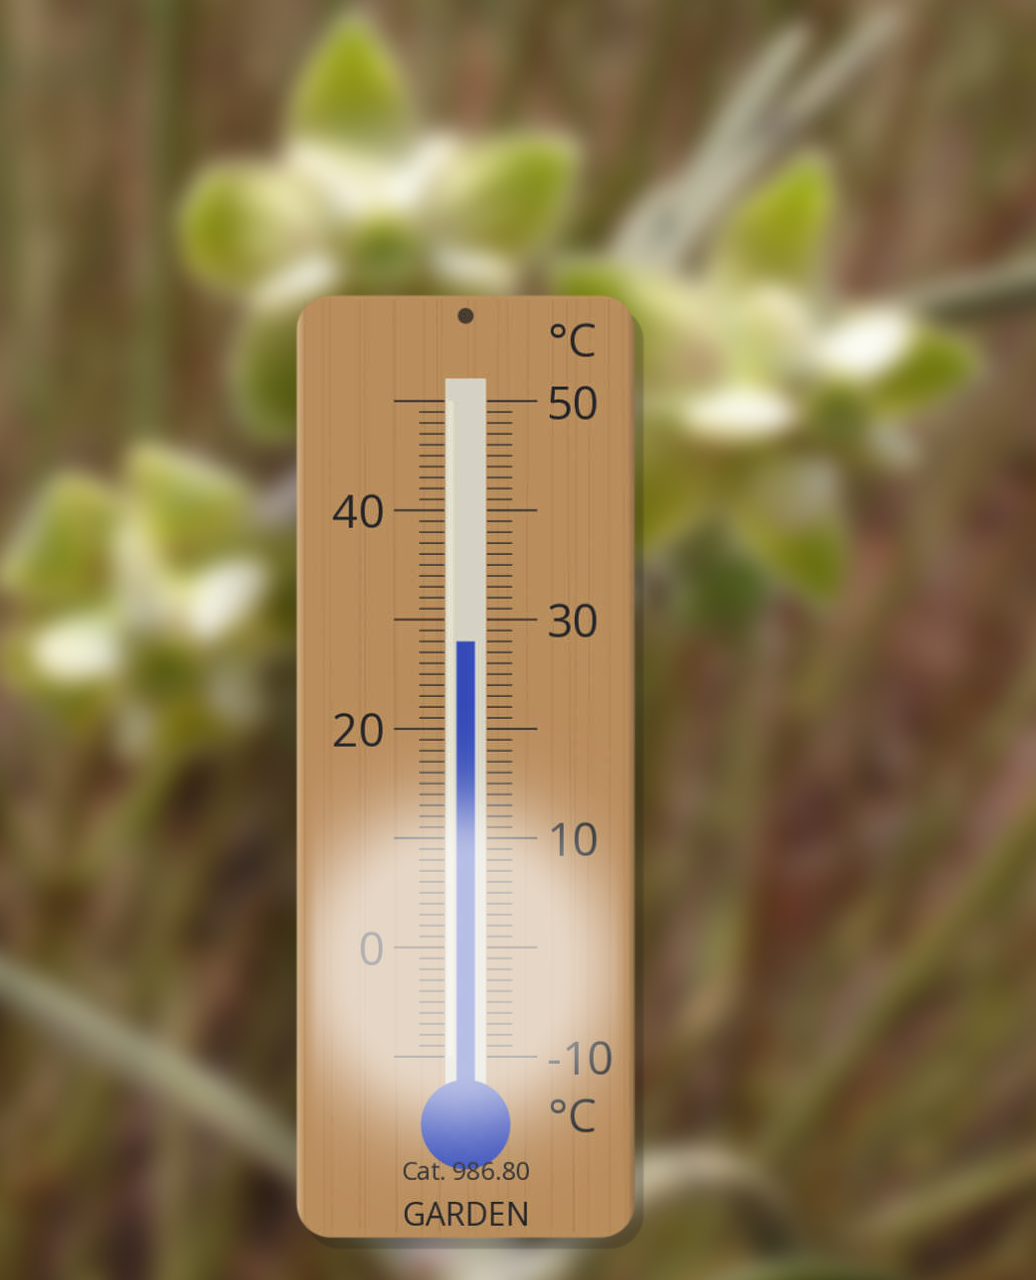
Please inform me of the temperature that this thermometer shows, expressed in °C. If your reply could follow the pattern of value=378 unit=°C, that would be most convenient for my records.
value=28 unit=°C
